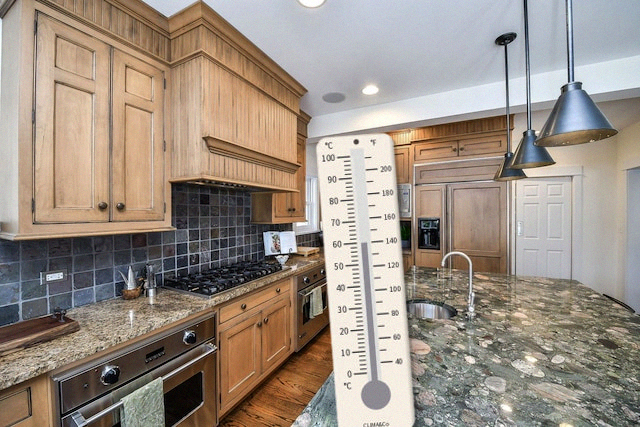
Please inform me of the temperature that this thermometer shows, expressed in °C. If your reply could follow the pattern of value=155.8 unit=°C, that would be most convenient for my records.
value=60 unit=°C
